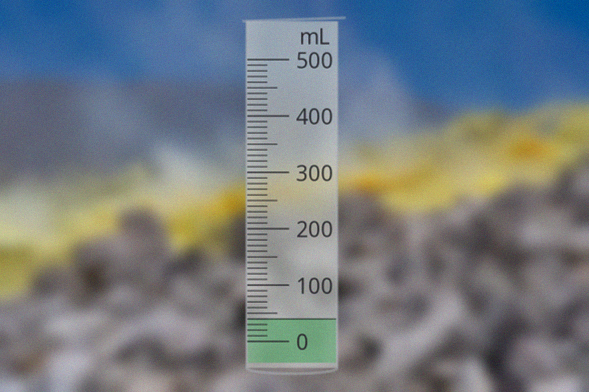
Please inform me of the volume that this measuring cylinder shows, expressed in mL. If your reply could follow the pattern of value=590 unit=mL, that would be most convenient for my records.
value=40 unit=mL
